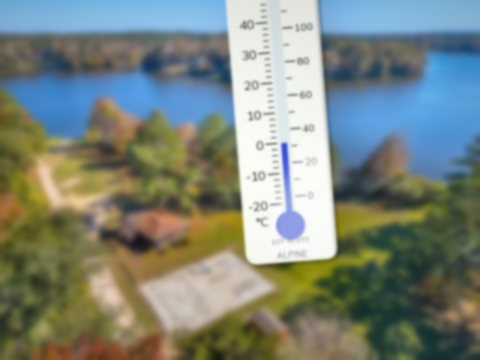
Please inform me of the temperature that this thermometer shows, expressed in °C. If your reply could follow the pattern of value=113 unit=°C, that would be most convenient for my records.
value=0 unit=°C
